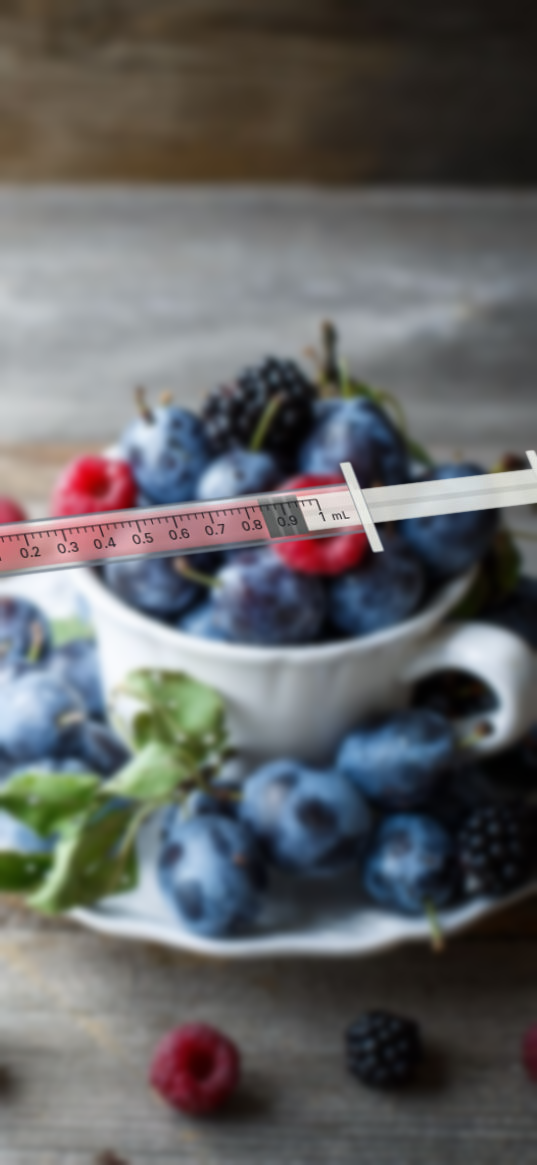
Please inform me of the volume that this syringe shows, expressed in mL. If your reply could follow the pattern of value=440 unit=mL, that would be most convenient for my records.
value=0.84 unit=mL
